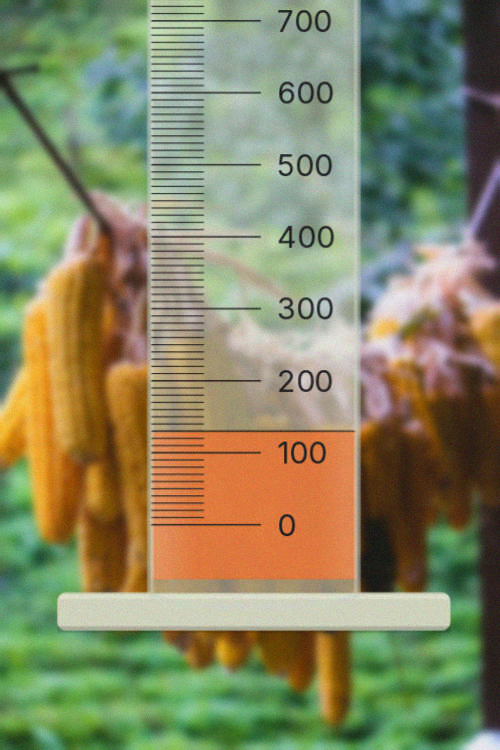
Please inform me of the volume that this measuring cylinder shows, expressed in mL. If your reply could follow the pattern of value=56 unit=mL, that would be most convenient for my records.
value=130 unit=mL
